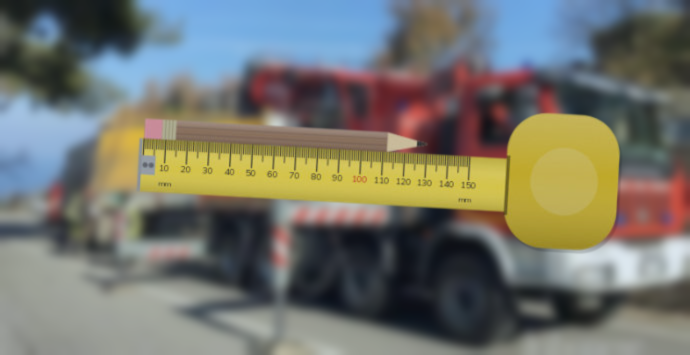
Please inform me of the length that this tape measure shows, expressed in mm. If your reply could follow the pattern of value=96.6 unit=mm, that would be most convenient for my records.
value=130 unit=mm
